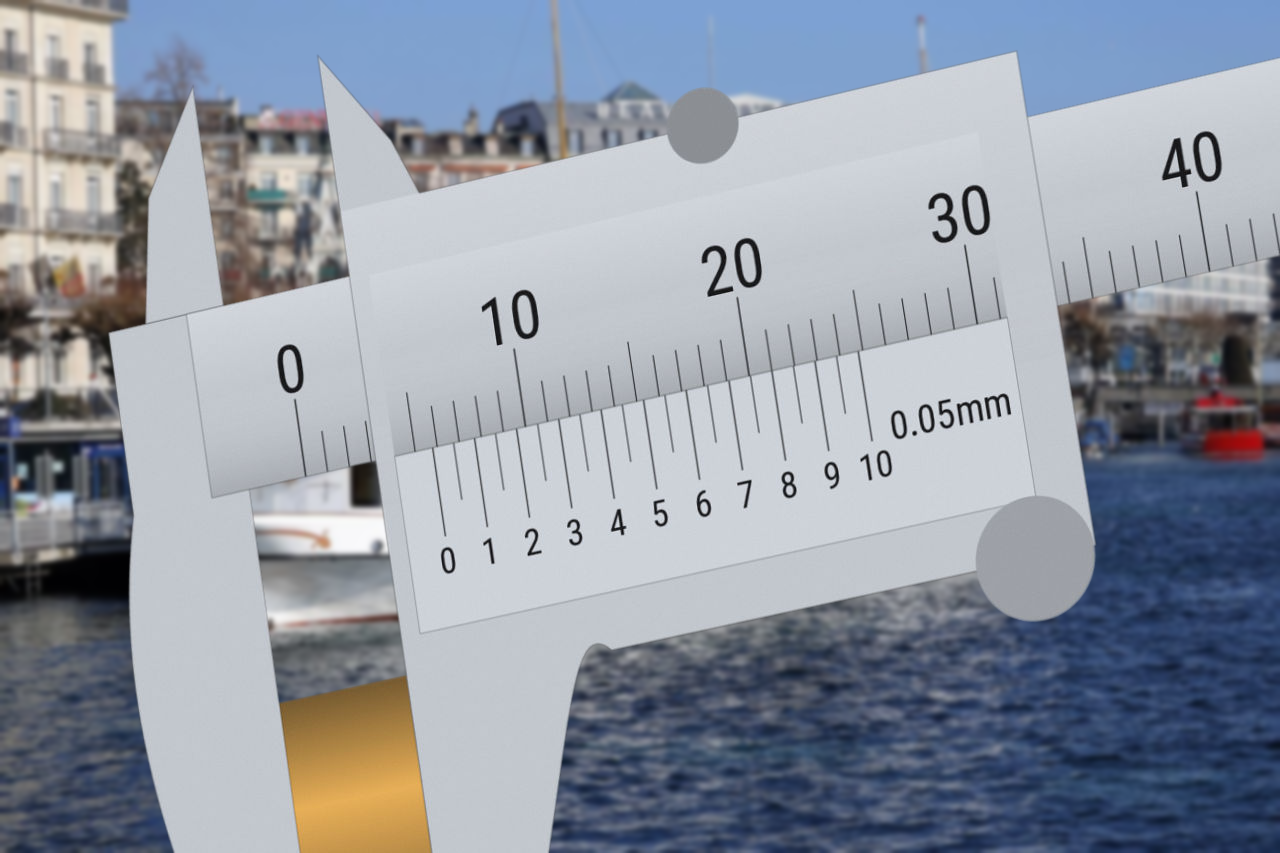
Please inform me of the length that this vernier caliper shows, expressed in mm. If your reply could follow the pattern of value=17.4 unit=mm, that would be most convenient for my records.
value=5.8 unit=mm
